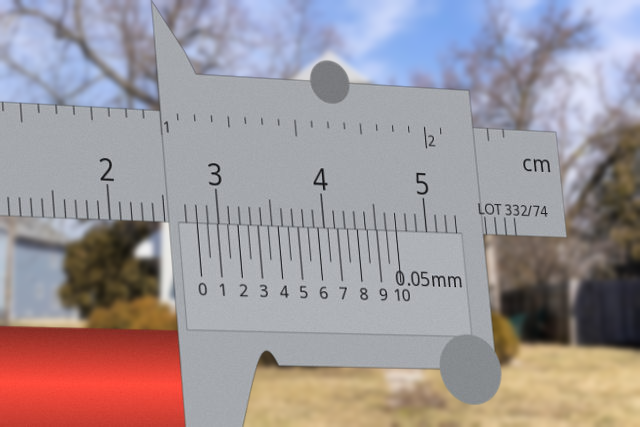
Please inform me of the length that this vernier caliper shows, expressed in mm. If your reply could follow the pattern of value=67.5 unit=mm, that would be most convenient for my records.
value=28.0 unit=mm
